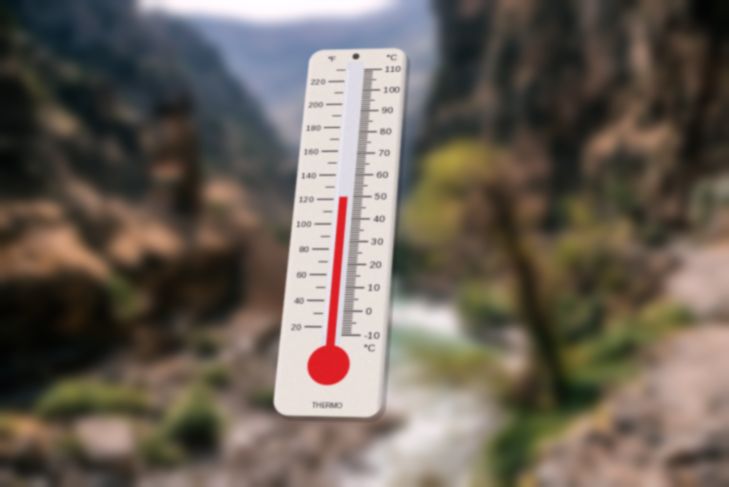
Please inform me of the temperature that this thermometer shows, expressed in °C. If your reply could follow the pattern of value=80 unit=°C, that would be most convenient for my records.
value=50 unit=°C
